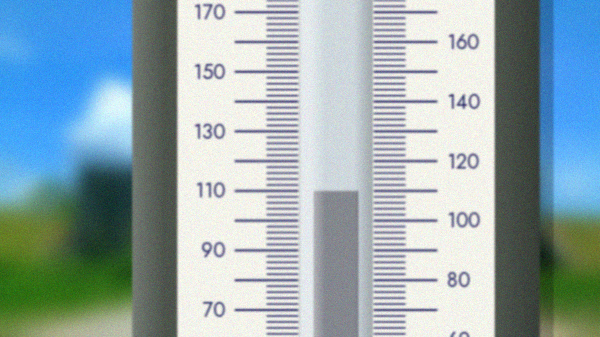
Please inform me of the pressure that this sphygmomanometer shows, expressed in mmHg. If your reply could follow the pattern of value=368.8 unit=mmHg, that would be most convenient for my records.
value=110 unit=mmHg
